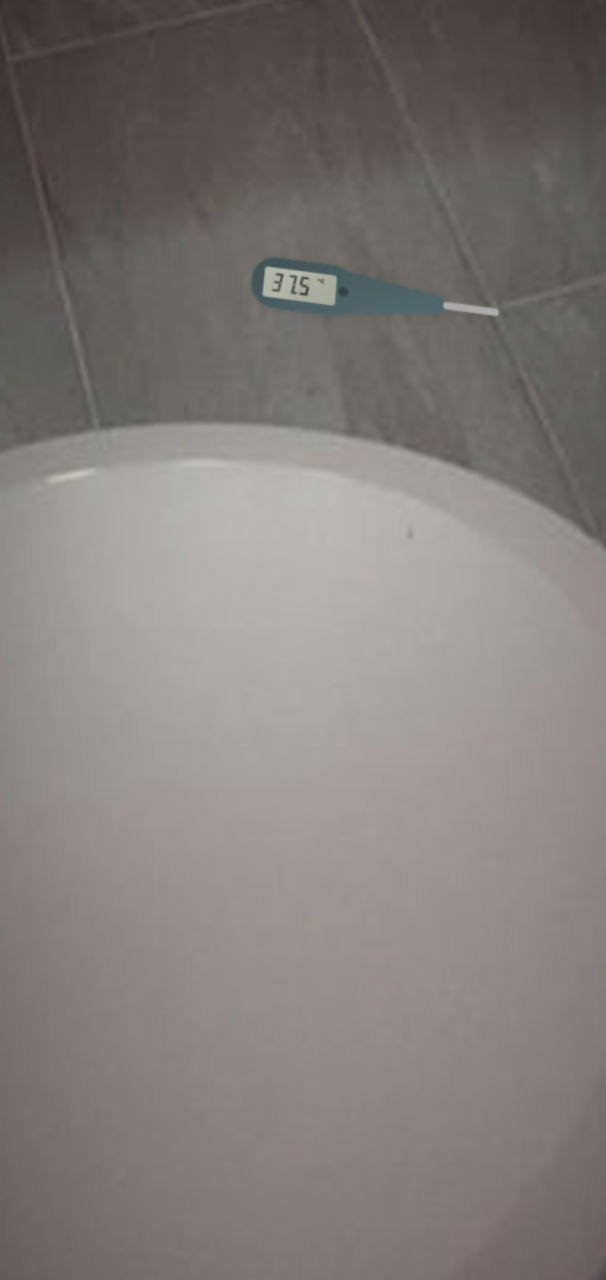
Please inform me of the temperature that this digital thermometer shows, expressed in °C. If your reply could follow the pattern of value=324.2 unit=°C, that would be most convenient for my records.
value=37.5 unit=°C
